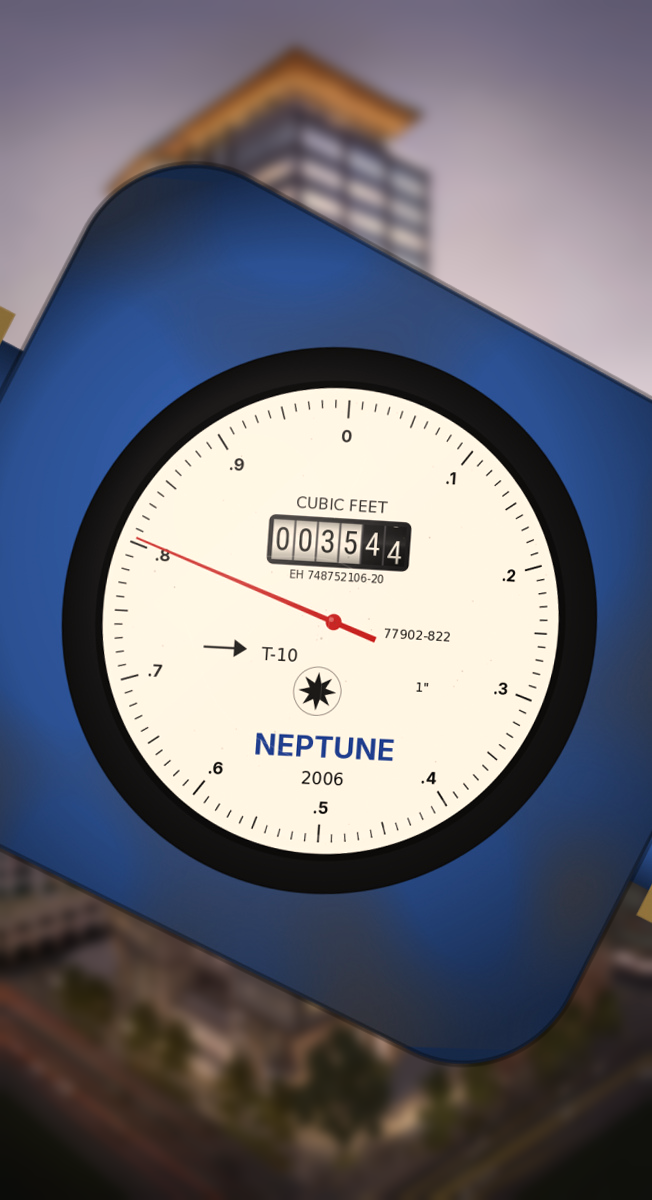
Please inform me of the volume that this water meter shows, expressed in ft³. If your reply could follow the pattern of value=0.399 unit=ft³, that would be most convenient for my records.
value=3543.80 unit=ft³
